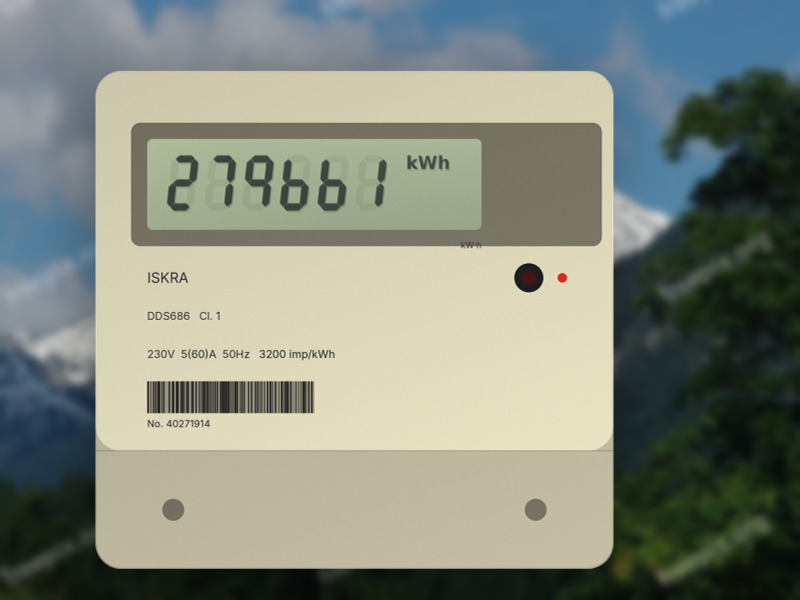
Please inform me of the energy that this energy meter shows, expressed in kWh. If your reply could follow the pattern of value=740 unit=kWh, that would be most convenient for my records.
value=279661 unit=kWh
